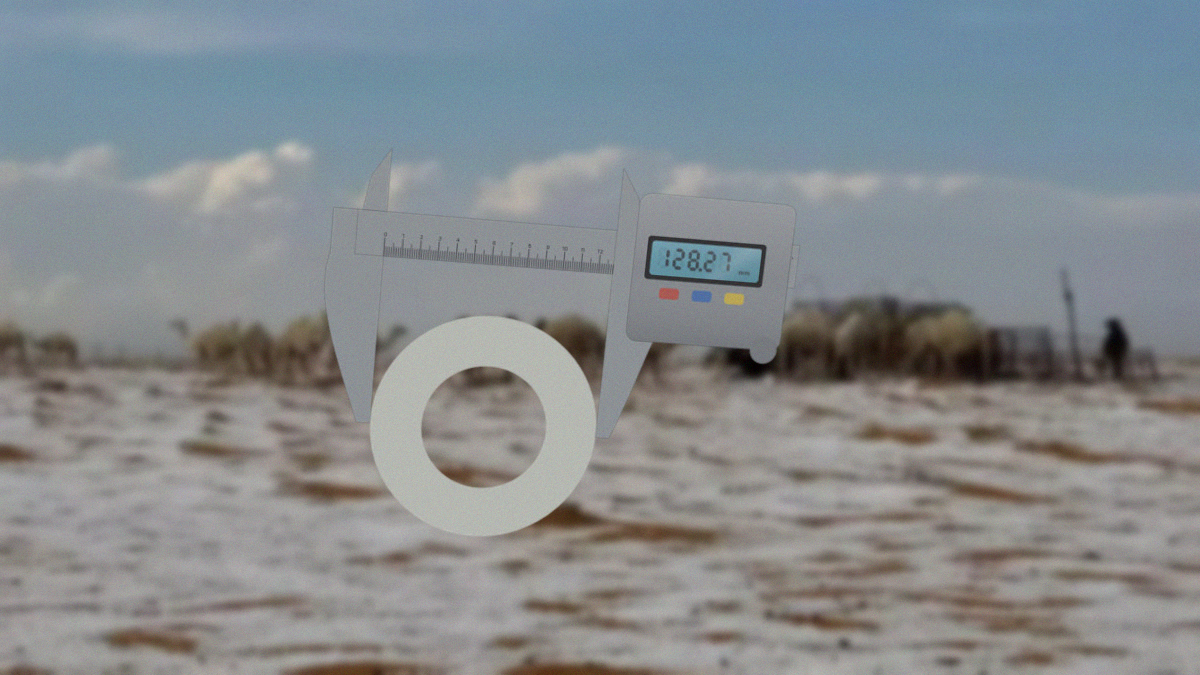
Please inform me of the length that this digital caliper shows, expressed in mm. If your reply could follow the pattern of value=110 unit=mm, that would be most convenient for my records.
value=128.27 unit=mm
